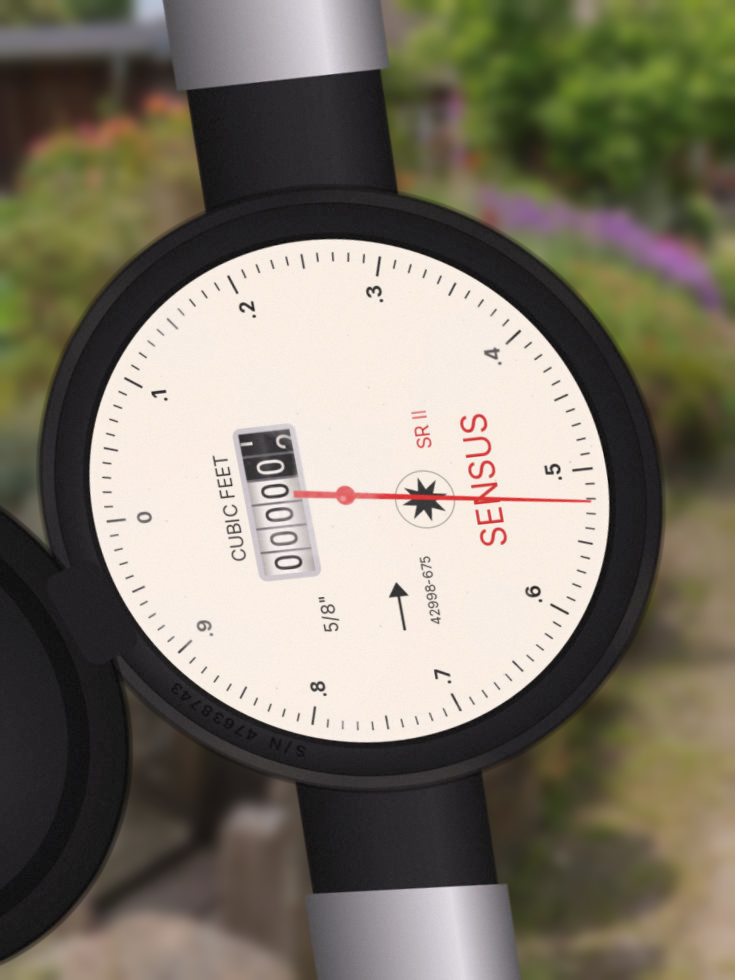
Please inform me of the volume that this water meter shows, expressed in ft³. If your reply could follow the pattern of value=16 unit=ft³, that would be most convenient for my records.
value=1.52 unit=ft³
